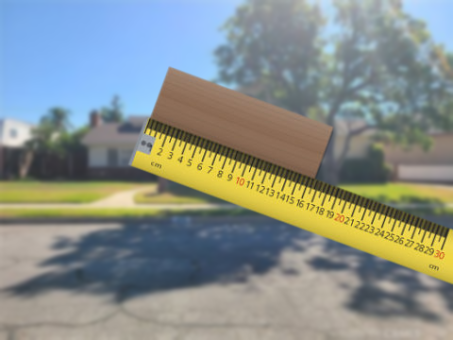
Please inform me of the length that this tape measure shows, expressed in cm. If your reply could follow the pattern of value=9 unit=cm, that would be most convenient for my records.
value=16.5 unit=cm
